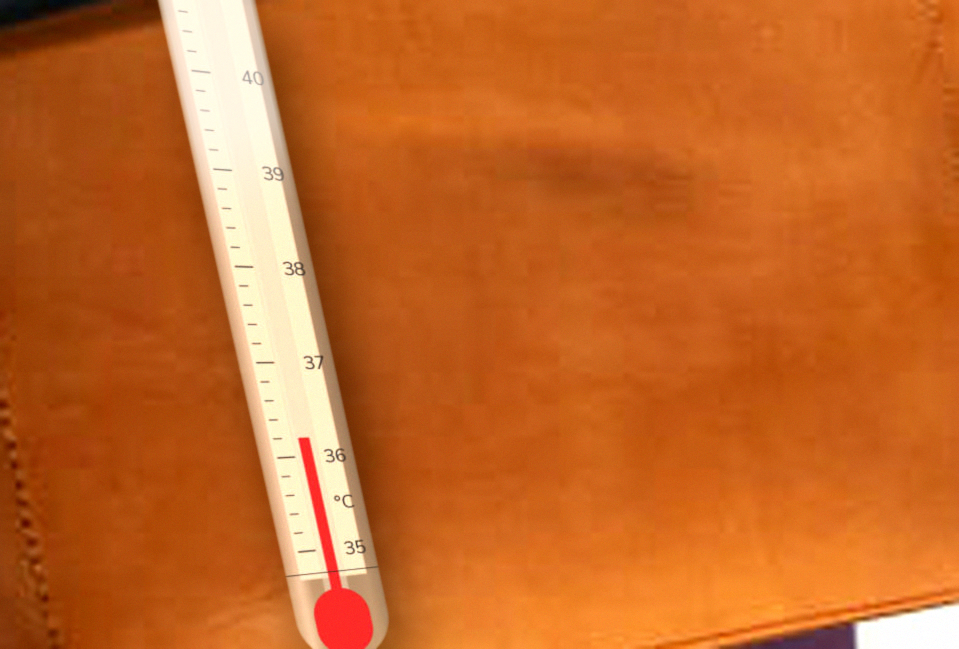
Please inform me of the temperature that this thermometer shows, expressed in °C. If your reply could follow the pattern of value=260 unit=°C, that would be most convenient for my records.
value=36.2 unit=°C
